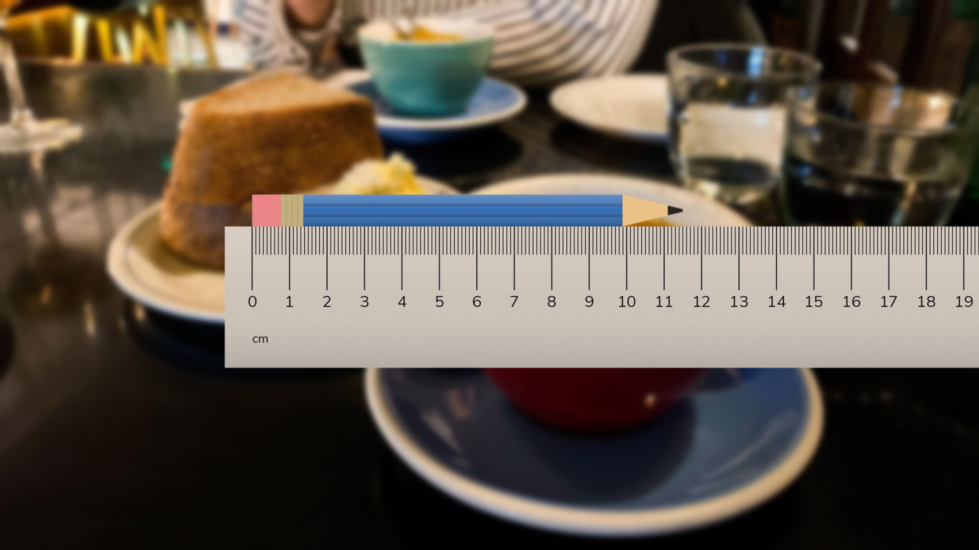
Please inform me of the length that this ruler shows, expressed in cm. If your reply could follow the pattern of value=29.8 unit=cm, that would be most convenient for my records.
value=11.5 unit=cm
